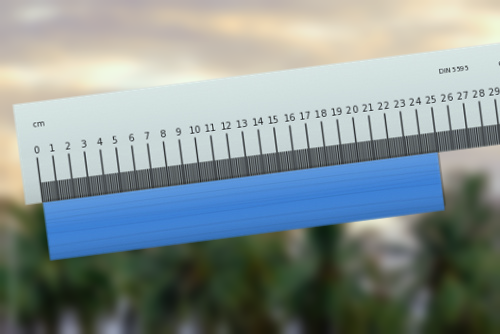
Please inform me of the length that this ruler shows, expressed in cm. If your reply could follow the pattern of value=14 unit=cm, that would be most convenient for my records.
value=25 unit=cm
